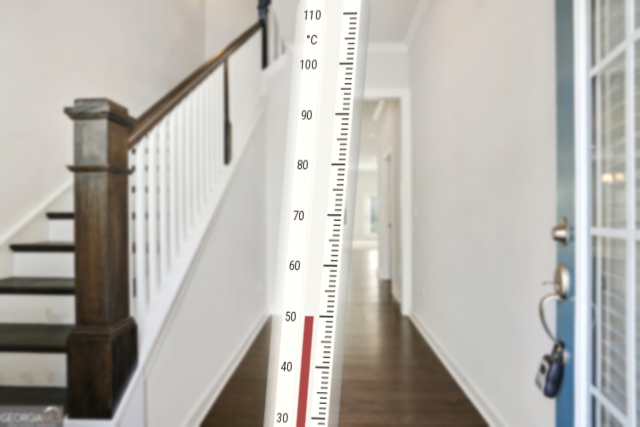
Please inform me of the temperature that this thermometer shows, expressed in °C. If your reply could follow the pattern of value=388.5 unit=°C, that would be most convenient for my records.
value=50 unit=°C
